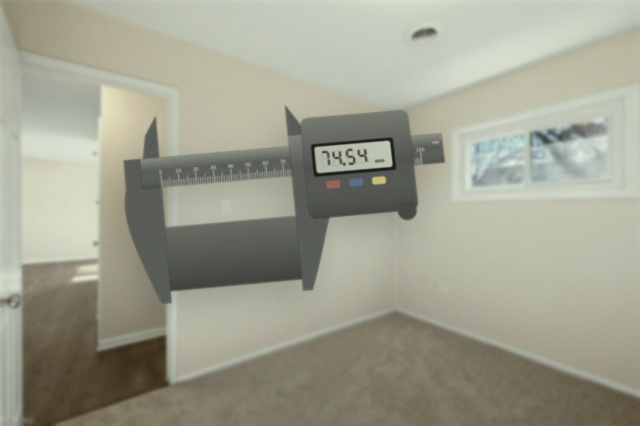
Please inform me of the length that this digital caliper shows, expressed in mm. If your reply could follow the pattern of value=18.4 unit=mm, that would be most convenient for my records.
value=74.54 unit=mm
